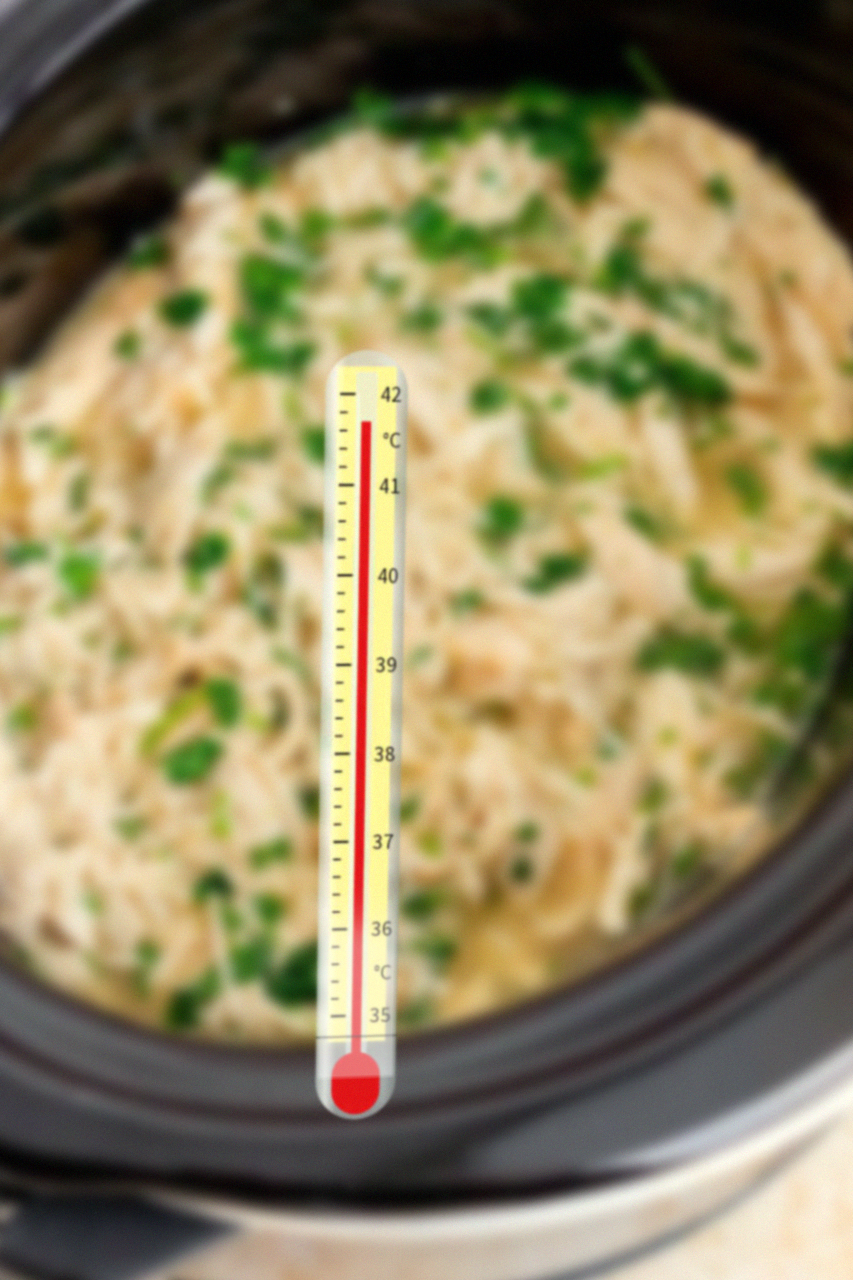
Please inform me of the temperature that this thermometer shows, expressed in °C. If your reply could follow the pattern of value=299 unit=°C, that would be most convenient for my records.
value=41.7 unit=°C
